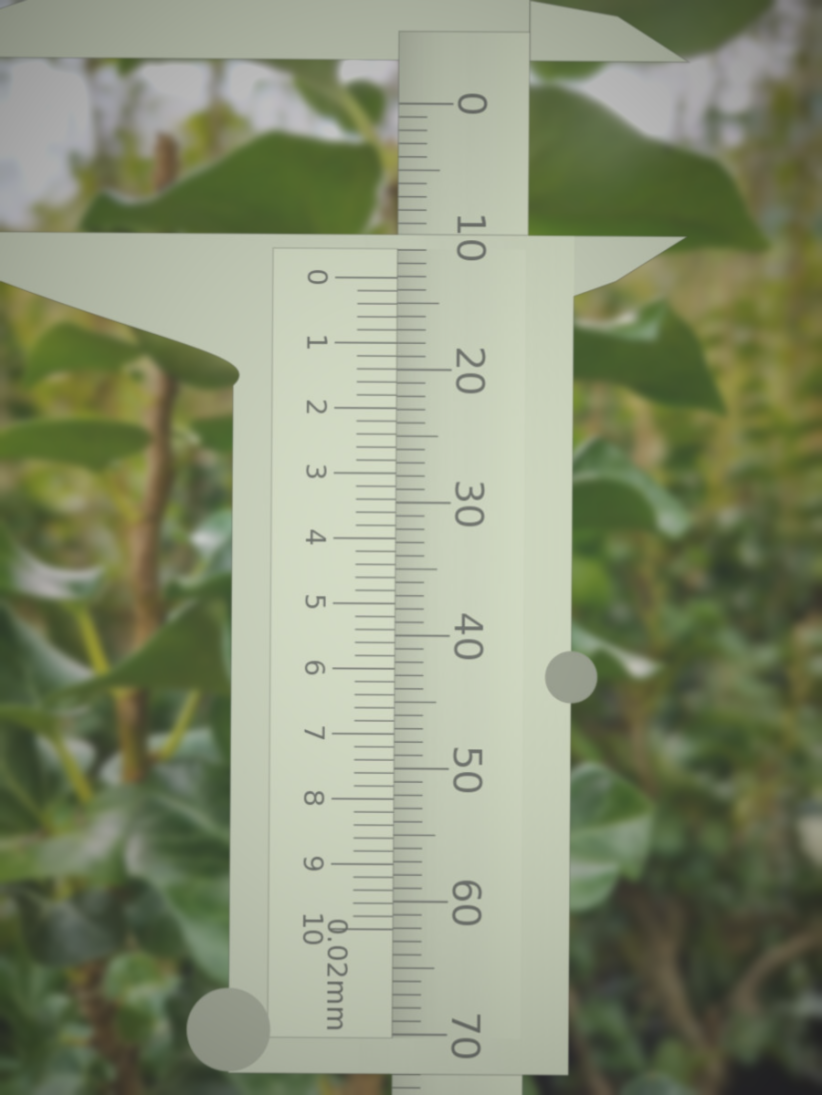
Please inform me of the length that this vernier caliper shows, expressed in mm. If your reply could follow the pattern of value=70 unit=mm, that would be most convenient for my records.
value=13.1 unit=mm
